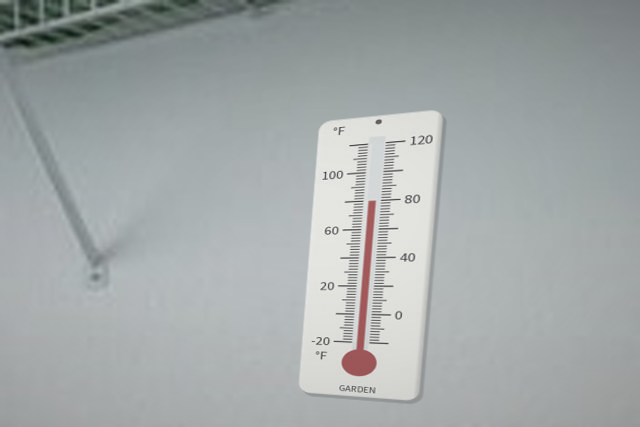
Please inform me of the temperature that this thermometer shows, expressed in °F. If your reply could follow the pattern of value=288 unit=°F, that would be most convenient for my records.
value=80 unit=°F
